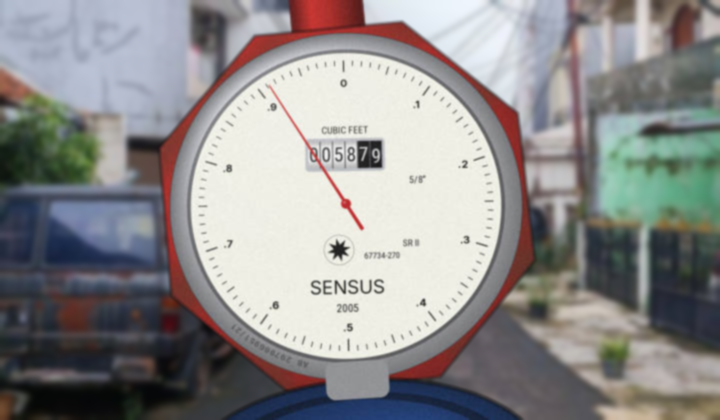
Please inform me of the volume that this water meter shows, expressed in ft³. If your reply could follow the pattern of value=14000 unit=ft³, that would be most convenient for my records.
value=5878.91 unit=ft³
